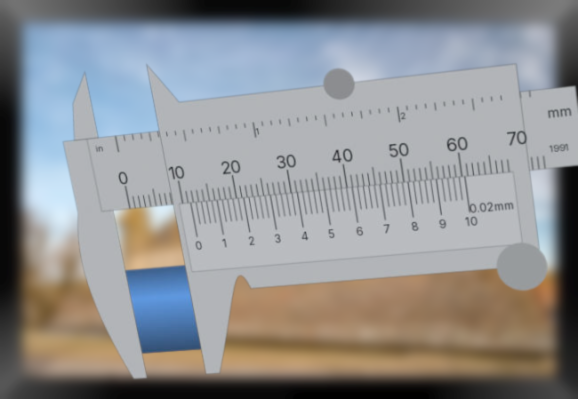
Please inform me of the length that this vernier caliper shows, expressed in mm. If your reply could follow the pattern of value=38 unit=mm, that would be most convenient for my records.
value=11.5 unit=mm
